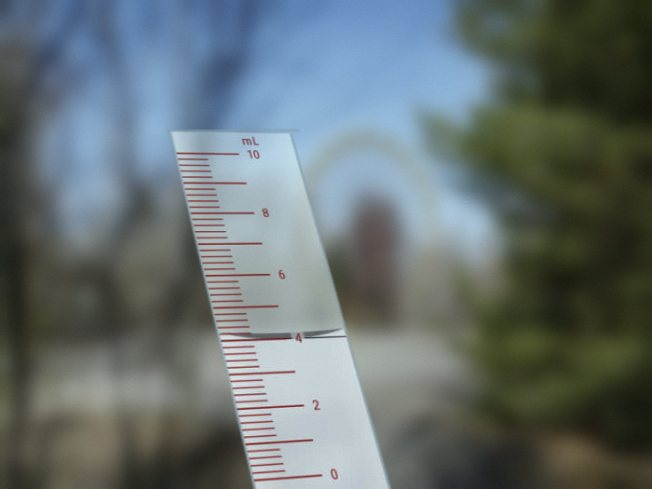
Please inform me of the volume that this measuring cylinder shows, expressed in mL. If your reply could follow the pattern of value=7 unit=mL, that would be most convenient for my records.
value=4 unit=mL
